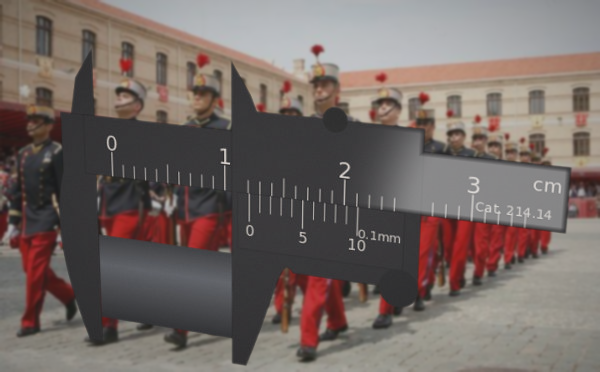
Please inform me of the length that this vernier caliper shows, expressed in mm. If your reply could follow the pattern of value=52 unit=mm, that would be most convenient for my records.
value=12.1 unit=mm
